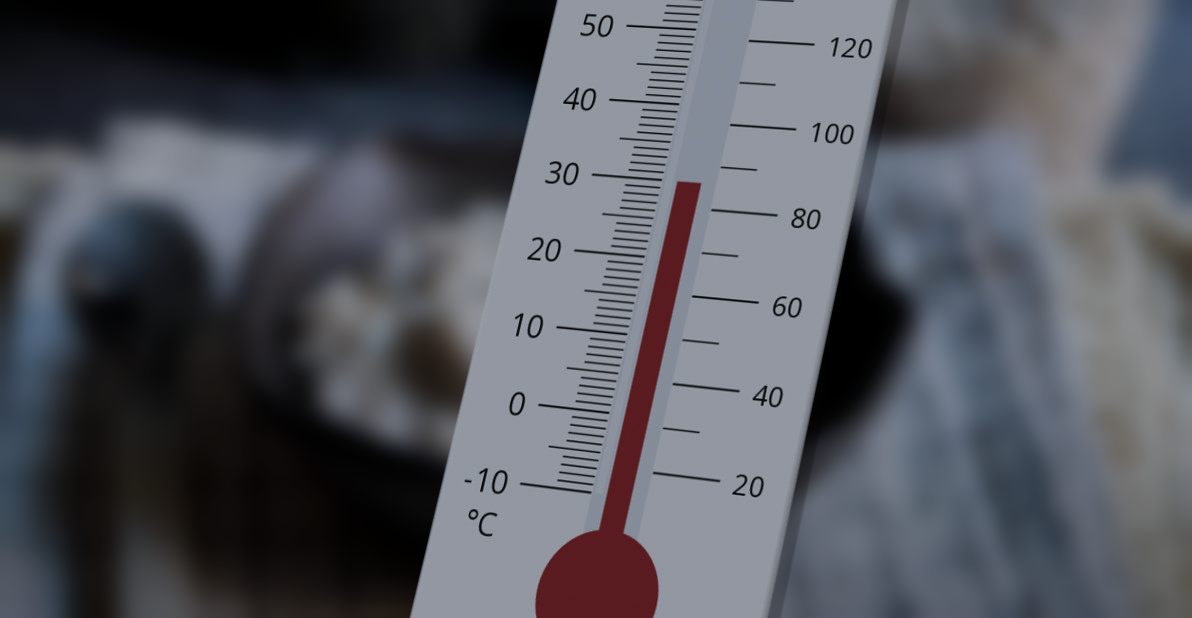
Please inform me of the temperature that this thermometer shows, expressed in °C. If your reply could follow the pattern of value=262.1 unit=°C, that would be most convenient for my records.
value=30 unit=°C
